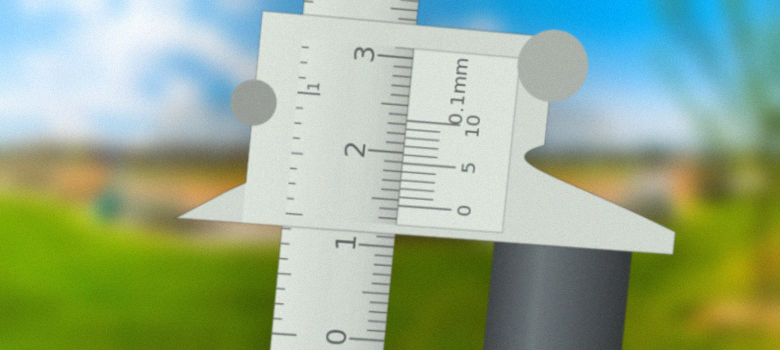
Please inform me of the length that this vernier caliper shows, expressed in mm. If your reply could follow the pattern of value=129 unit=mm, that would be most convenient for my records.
value=14.4 unit=mm
